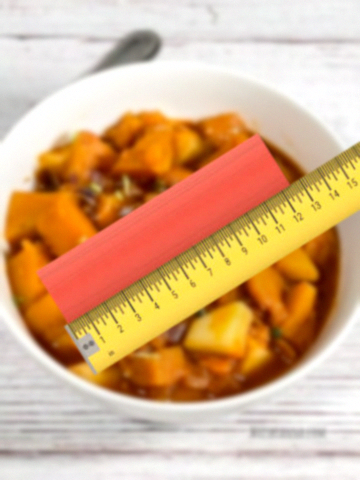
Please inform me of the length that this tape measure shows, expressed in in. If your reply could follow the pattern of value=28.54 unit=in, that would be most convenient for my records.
value=12.5 unit=in
